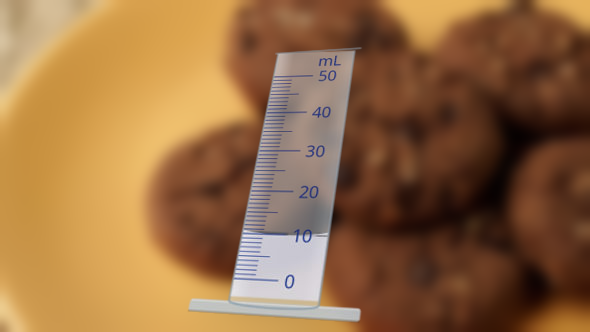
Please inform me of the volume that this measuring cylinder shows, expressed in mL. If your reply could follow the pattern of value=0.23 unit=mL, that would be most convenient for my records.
value=10 unit=mL
